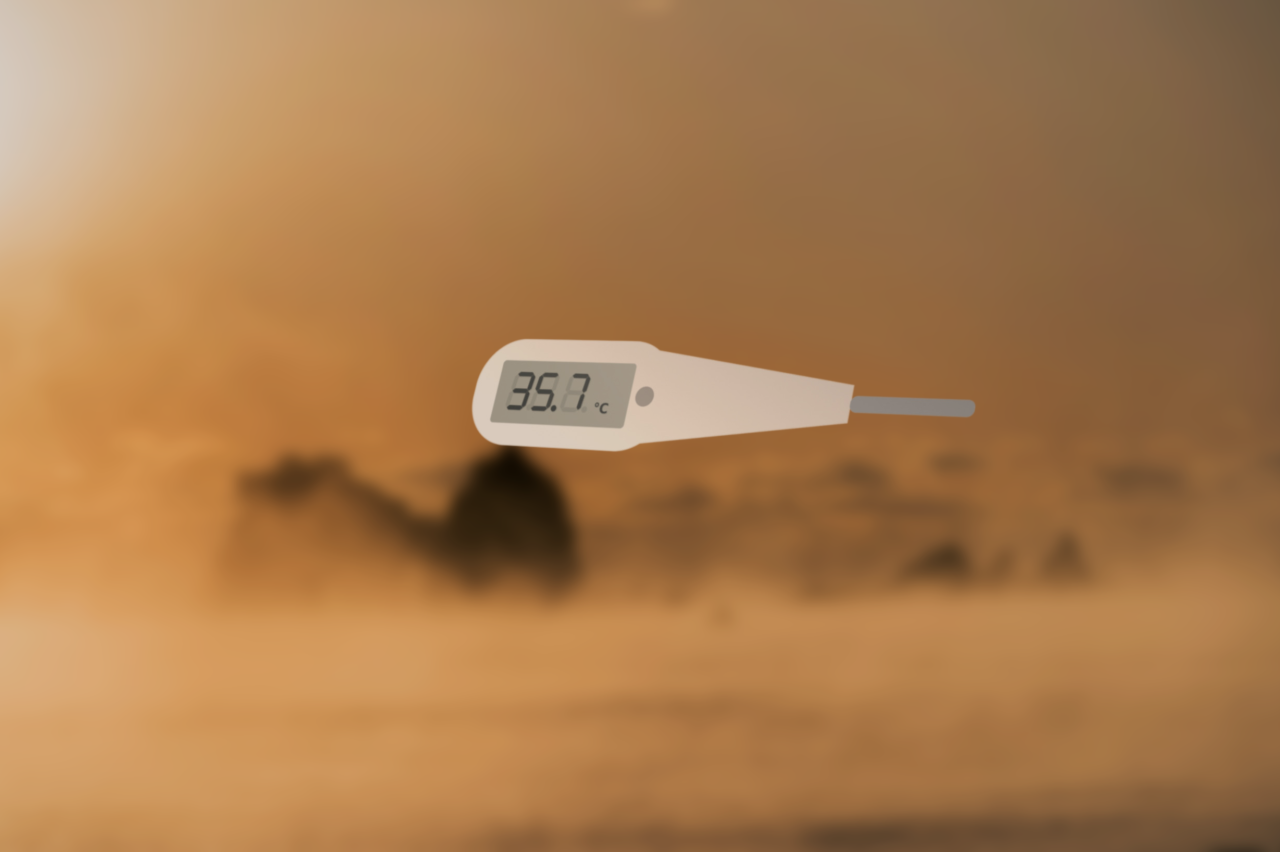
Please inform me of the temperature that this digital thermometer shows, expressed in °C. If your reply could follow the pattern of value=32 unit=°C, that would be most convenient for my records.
value=35.7 unit=°C
